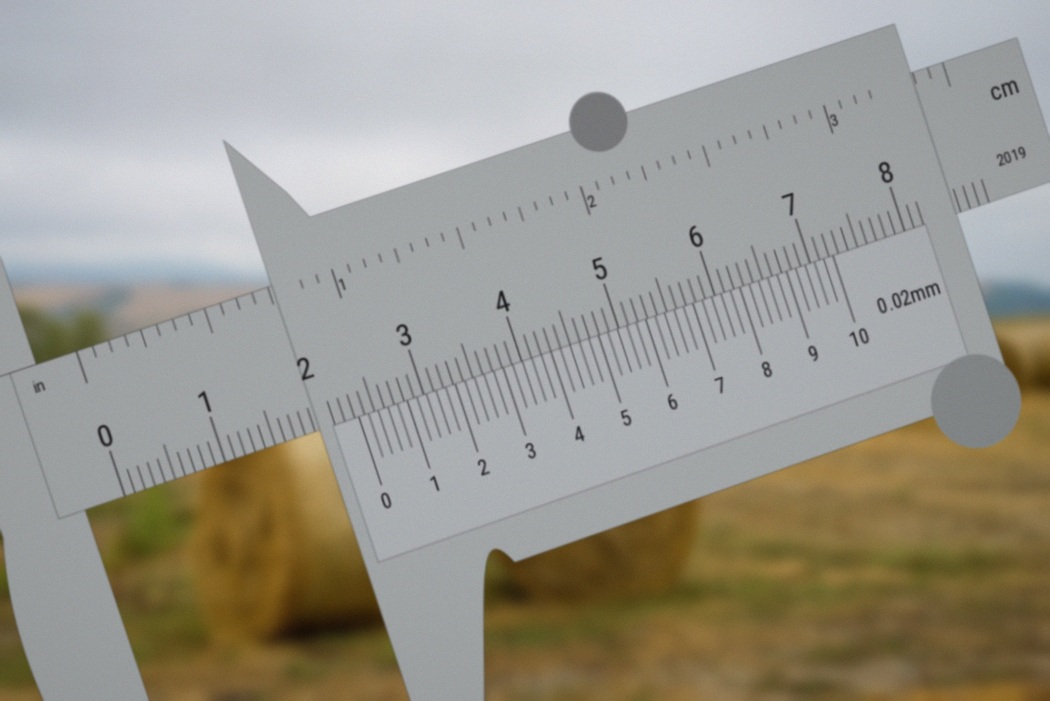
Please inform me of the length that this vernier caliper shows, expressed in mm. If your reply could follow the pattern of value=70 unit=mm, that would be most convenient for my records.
value=23.4 unit=mm
